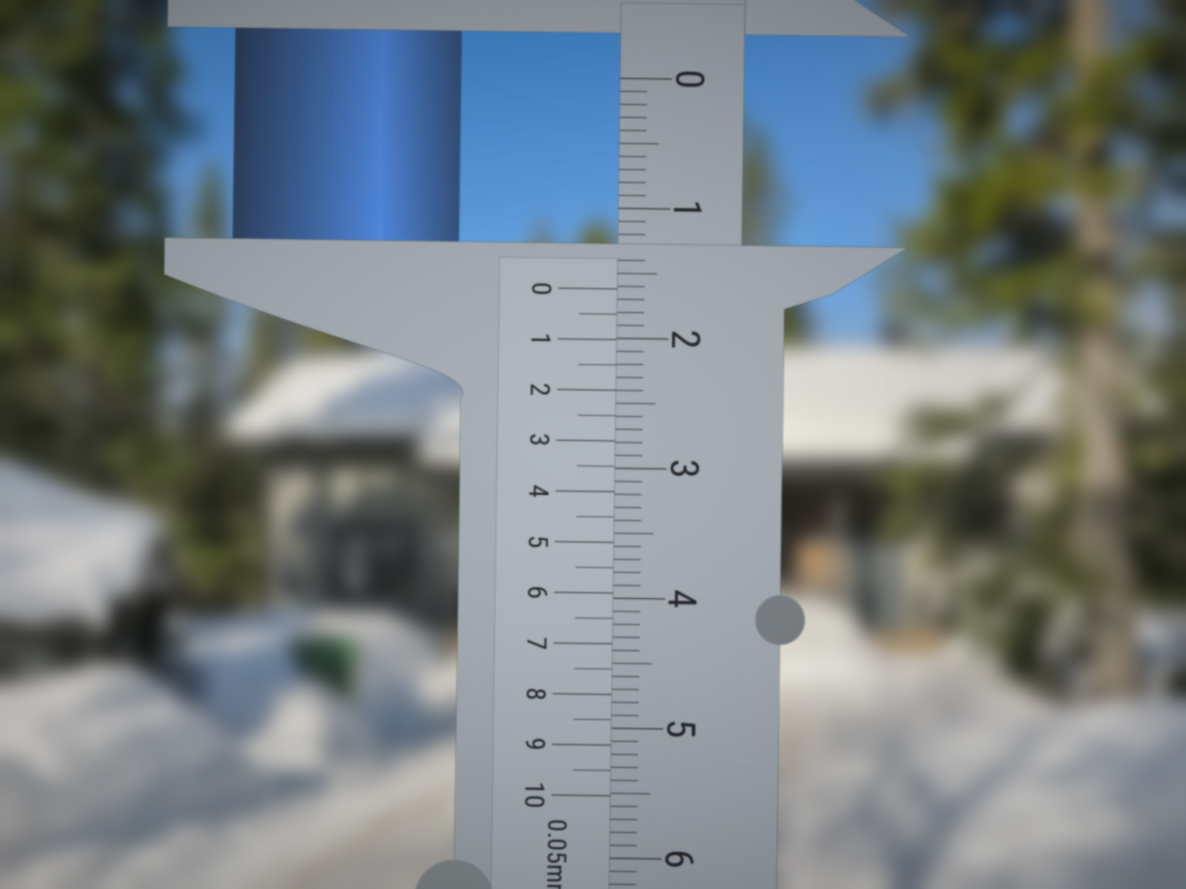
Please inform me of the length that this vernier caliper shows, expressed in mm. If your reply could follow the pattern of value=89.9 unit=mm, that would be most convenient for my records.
value=16.2 unit=mm
